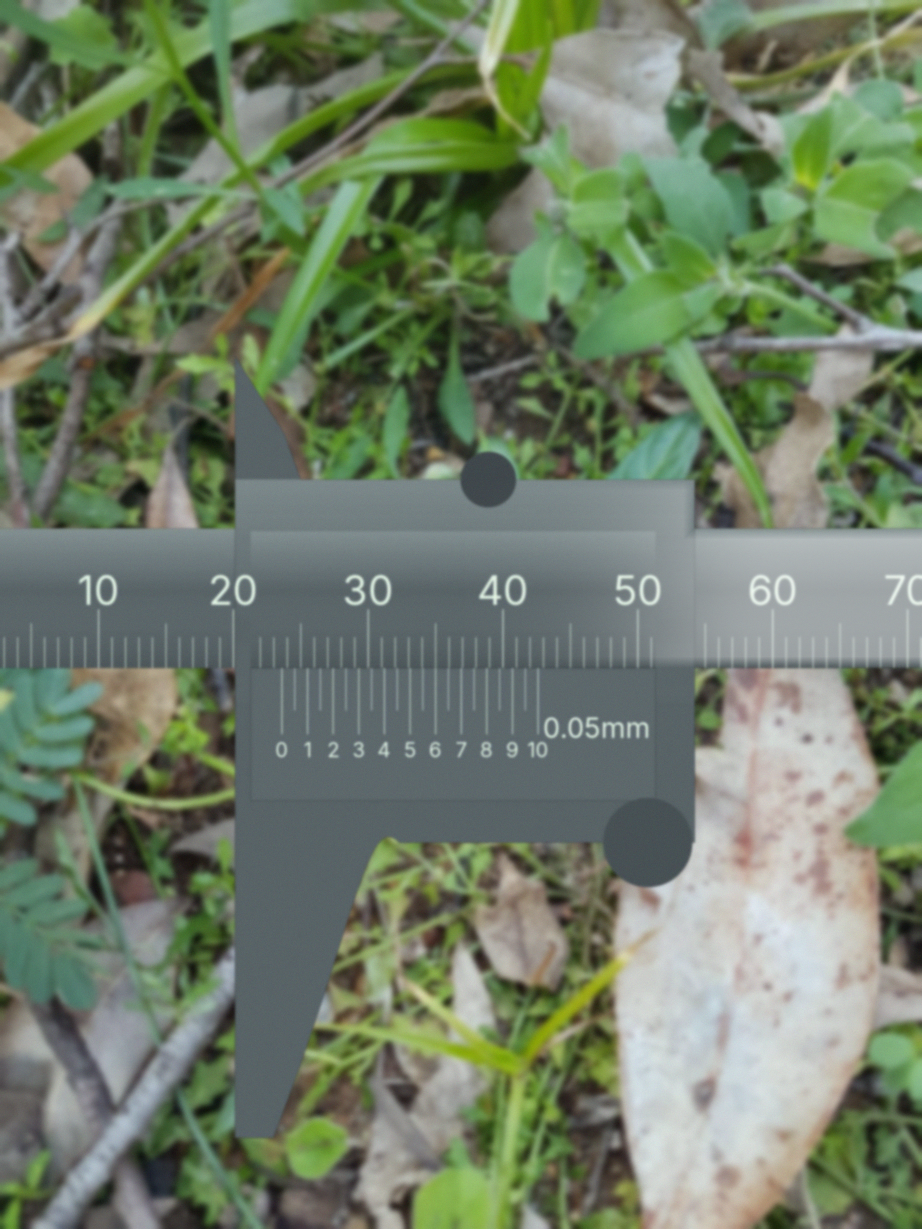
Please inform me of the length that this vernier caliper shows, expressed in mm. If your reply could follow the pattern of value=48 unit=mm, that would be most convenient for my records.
value=23.6 unit=mm
